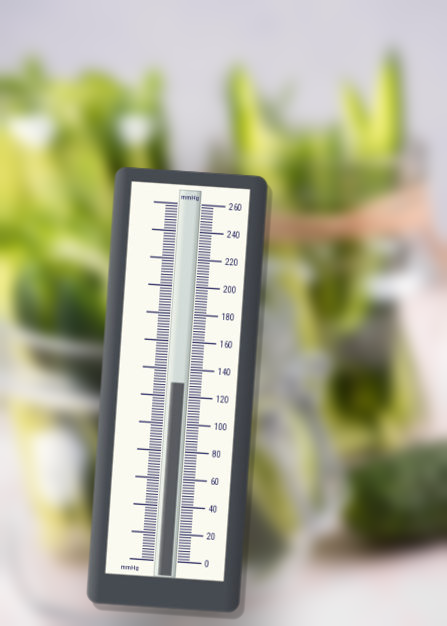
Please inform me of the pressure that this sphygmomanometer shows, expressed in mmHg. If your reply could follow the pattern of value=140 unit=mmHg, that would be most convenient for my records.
value=130 unit=mmHg
